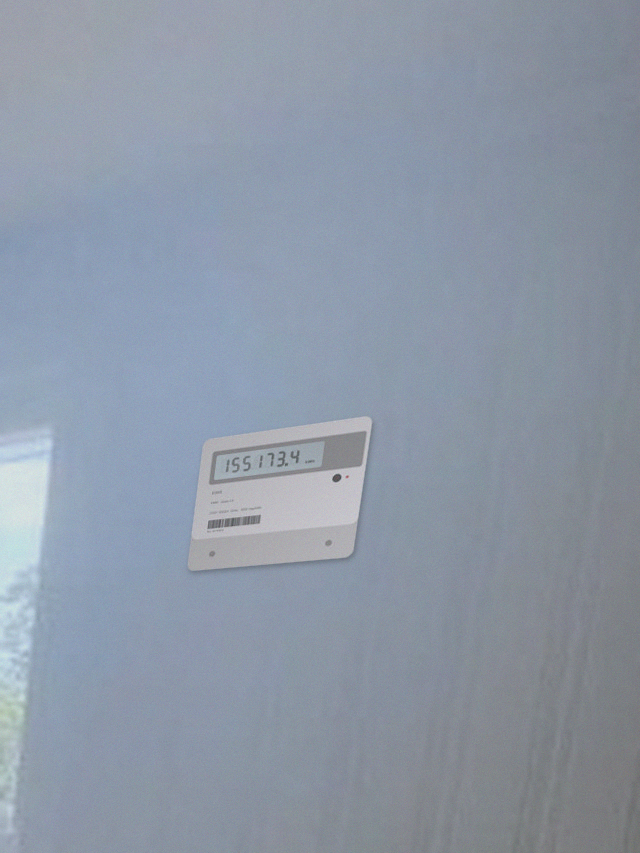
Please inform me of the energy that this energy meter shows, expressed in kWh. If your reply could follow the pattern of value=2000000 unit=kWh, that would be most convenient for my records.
value=155173.4 unit=kWh
